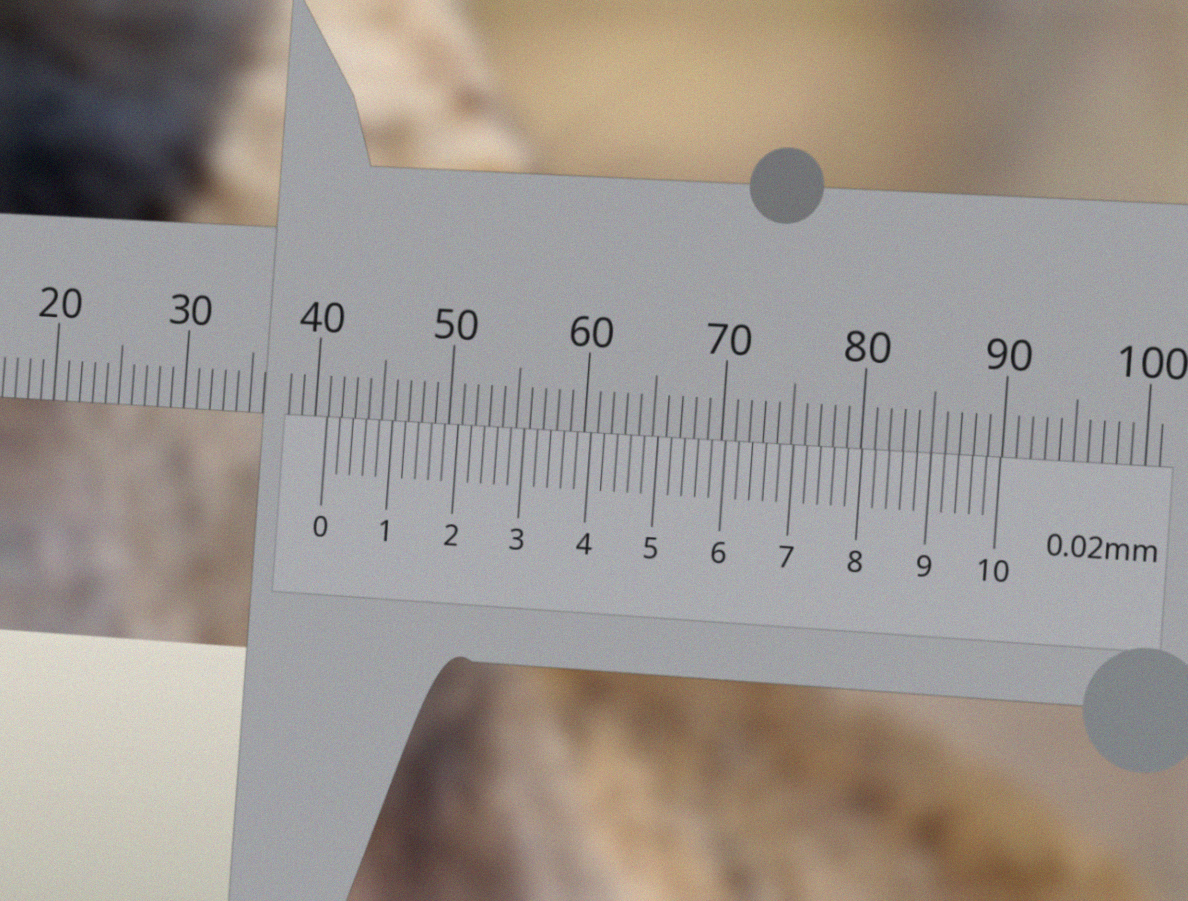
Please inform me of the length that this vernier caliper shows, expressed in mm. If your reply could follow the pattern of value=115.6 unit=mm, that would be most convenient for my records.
value=40.9 unit=mm
